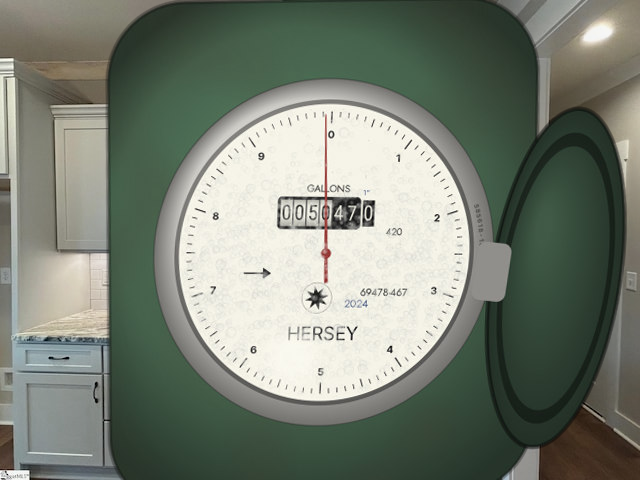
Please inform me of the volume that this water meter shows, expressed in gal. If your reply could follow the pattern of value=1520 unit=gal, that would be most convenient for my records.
value=50469.9 unit=gal
